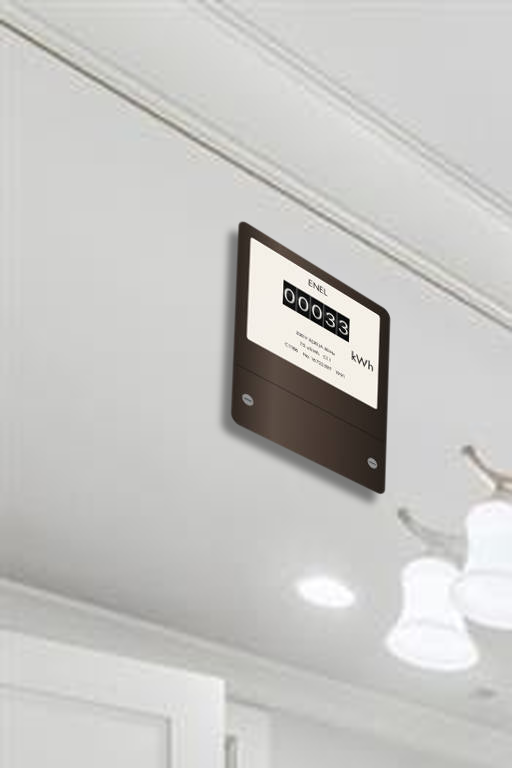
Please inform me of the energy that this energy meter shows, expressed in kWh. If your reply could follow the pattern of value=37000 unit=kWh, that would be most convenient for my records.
value=33 unit=kWh
